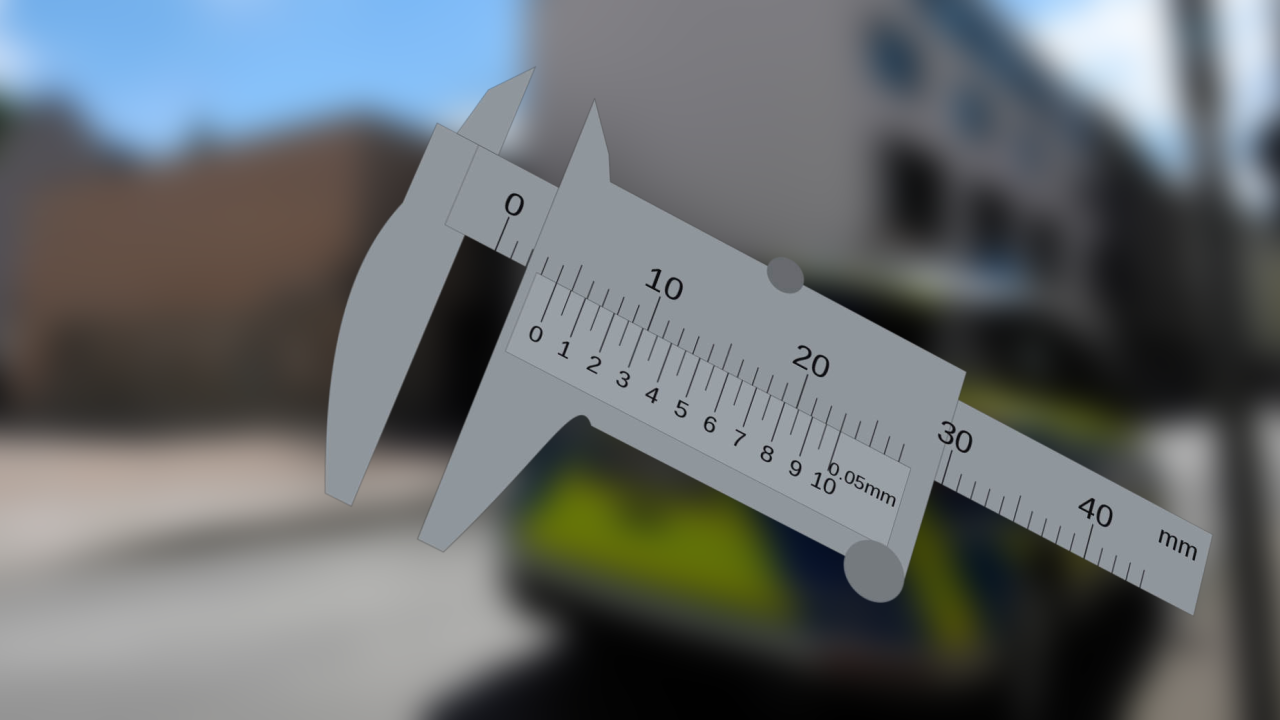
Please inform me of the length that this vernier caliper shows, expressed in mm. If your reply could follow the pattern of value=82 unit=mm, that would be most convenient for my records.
value=4.0 unit=mm
